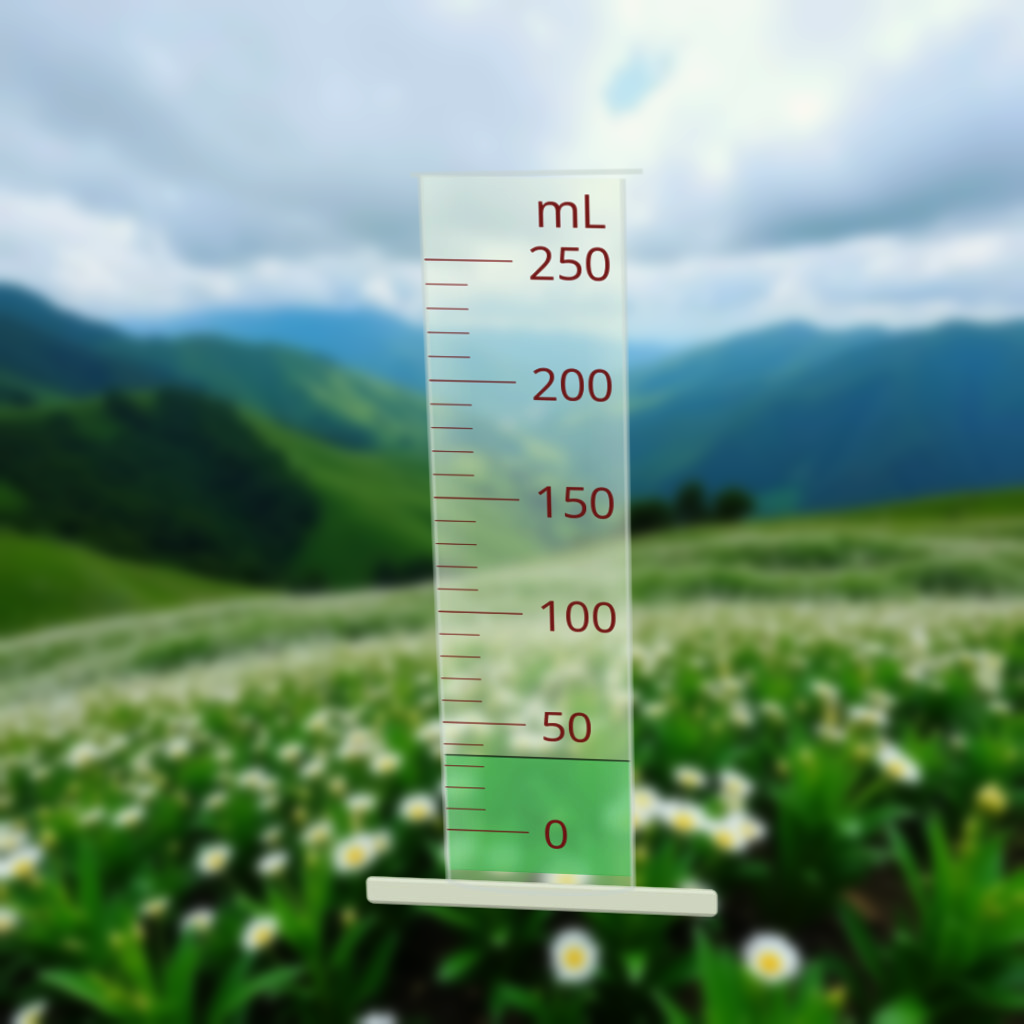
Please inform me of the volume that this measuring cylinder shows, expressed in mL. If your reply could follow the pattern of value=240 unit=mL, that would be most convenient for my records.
value=35 unit=mL
